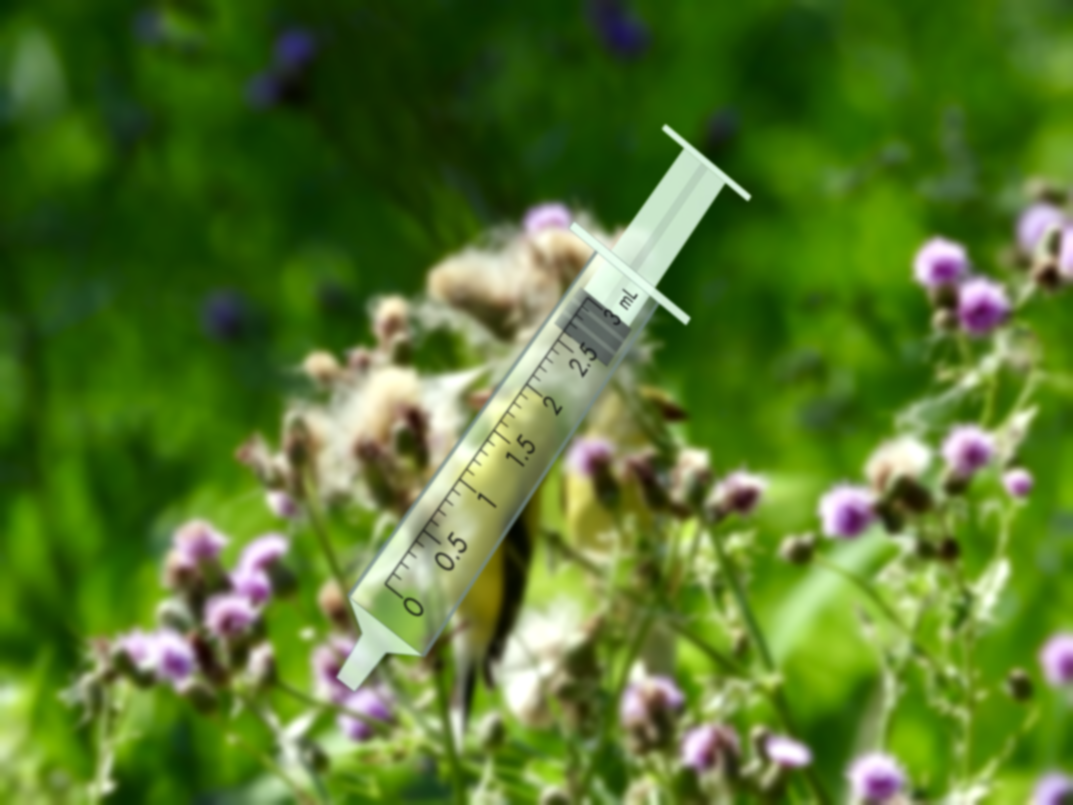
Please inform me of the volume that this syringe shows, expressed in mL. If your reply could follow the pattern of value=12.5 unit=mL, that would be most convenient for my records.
value=2.6 unit=mL
